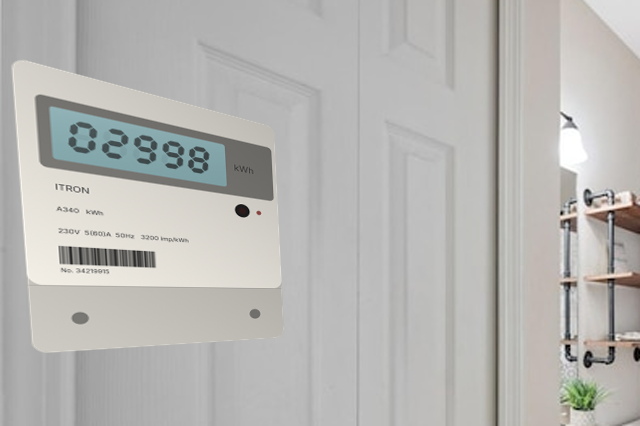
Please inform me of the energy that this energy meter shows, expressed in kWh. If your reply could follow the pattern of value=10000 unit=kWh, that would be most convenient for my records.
value=2998 unit=kWh
